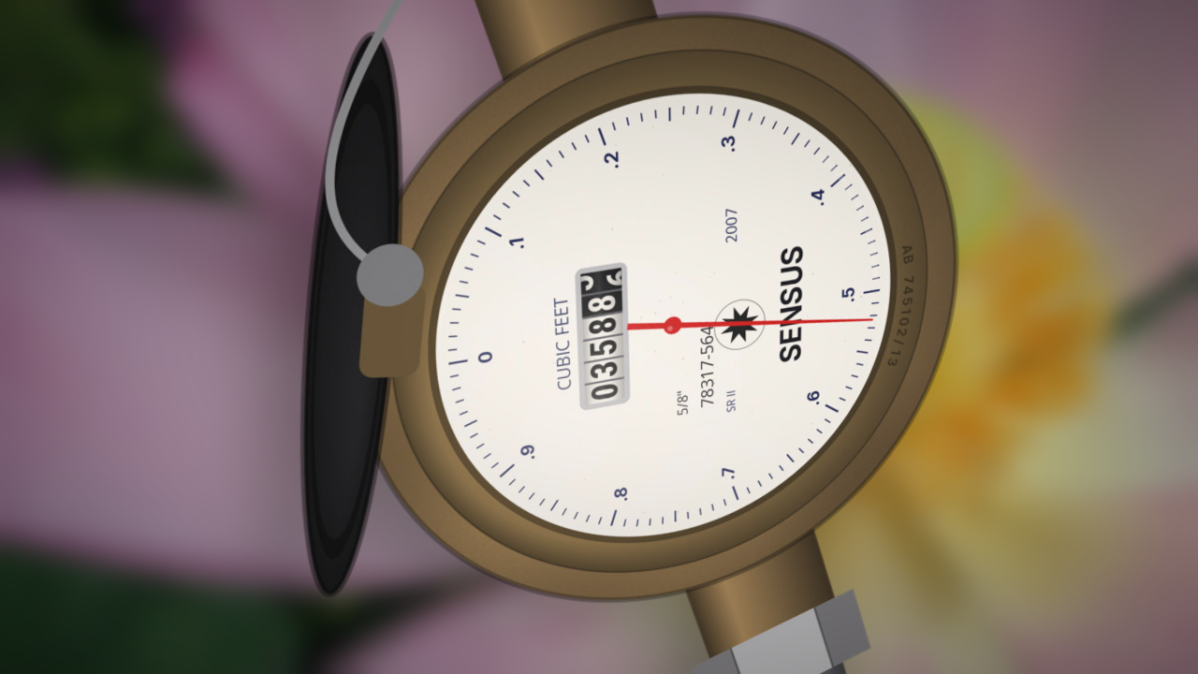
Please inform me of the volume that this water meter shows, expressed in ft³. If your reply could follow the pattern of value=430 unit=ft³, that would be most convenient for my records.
value=35885.52 unit=ft³
